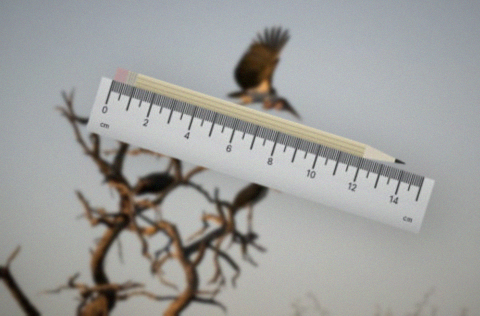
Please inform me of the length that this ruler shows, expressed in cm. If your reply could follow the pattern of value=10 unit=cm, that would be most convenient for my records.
value=14 unit=cm
